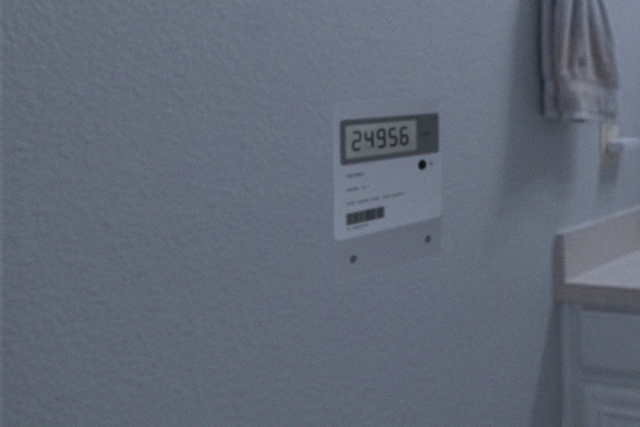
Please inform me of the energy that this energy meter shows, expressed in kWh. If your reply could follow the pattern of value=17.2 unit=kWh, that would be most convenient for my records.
value=24956 unit=kWh
